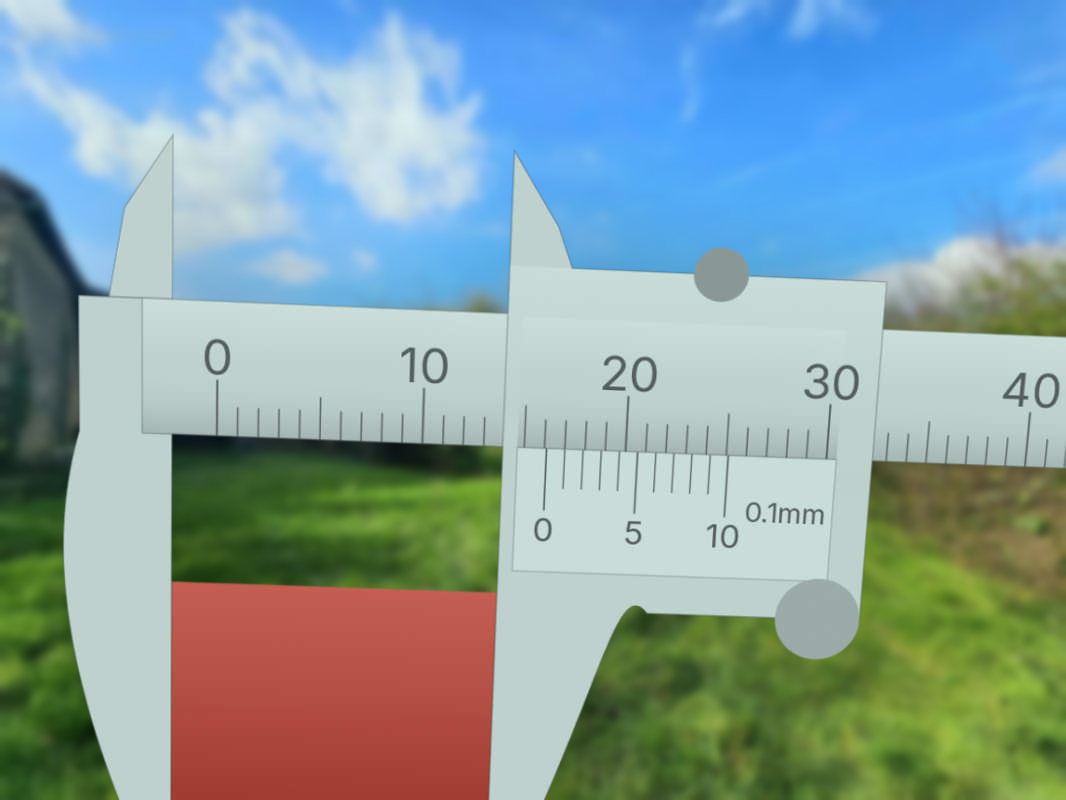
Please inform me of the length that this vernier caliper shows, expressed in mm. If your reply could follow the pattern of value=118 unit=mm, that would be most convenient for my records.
value=16.1 unit=mm
